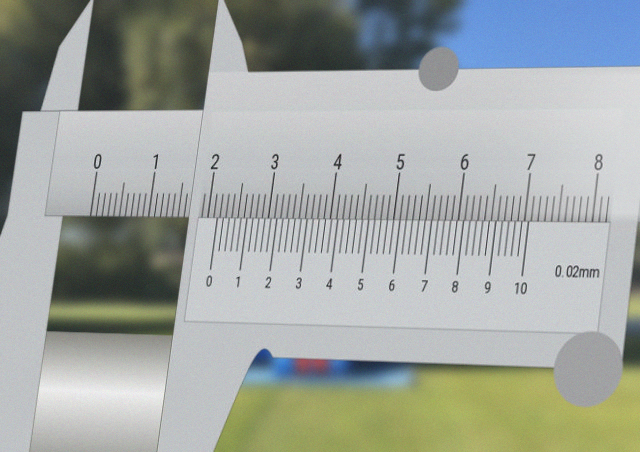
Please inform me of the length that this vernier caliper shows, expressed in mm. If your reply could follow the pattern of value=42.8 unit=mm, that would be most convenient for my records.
value=21.6 unit=mm
